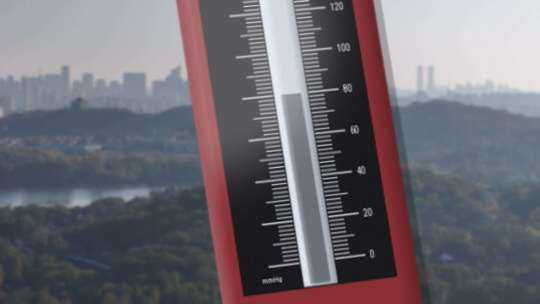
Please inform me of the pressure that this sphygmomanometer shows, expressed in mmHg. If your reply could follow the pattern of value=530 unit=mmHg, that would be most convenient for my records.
value=80 unit=mmHg
